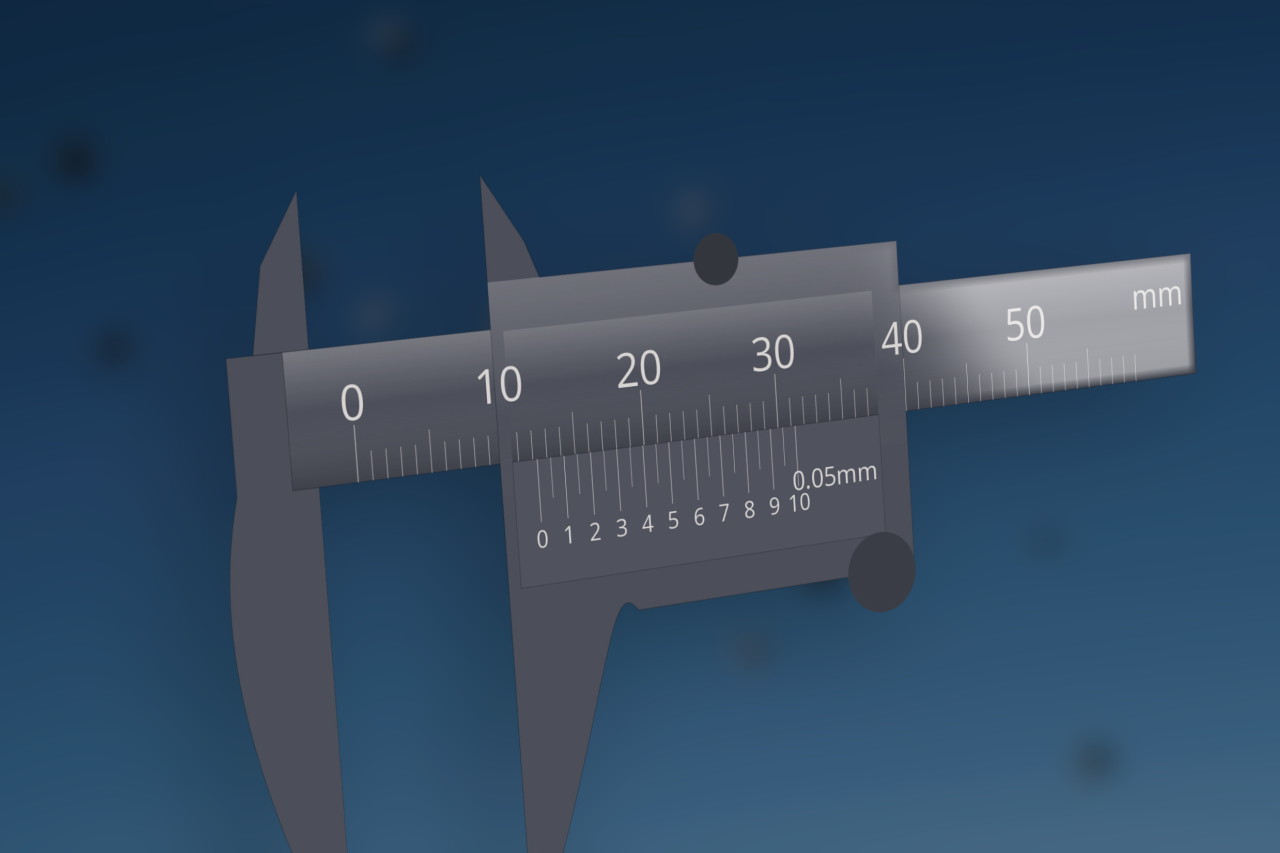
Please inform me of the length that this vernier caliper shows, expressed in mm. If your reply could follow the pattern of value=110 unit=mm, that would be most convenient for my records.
value=12.3 unit=mm
